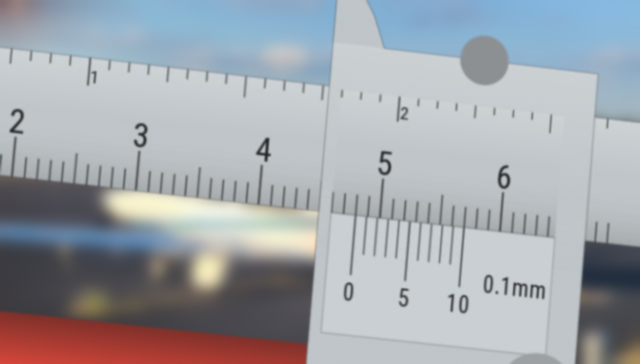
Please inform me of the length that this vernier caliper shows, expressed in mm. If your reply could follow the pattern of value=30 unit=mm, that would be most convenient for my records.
value=48.0 unit=mm
